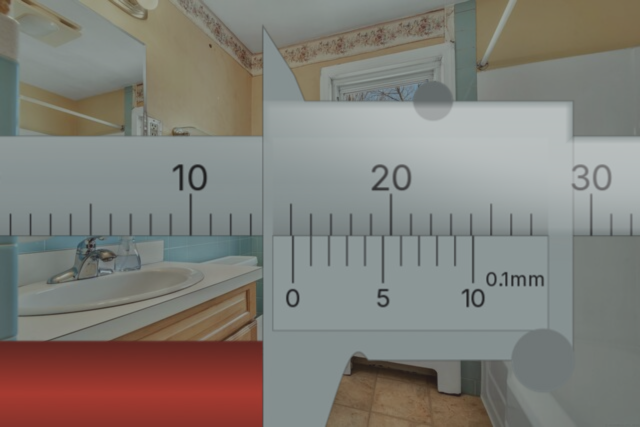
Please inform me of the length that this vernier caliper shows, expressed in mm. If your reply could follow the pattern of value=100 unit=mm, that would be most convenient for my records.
value=15.1 unit=mm
